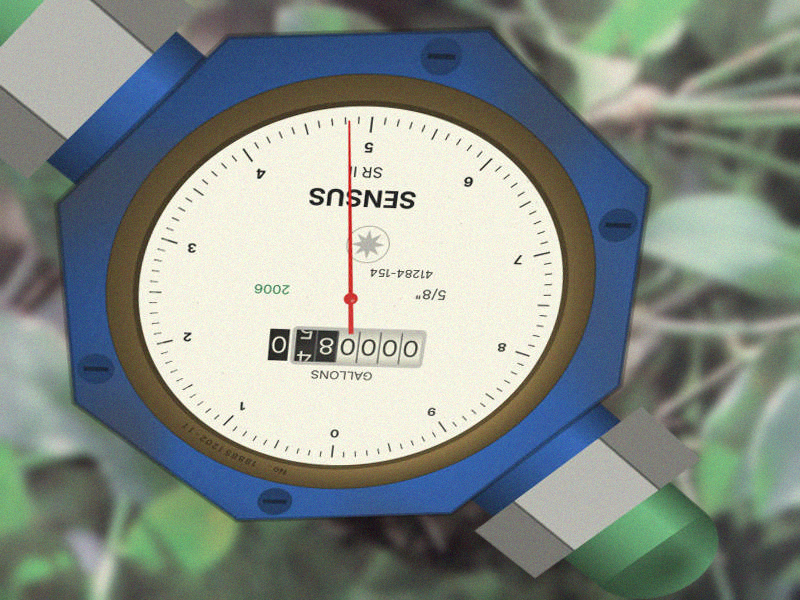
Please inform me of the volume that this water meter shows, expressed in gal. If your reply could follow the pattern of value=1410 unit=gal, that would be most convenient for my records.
value=844.8 unit=gal
